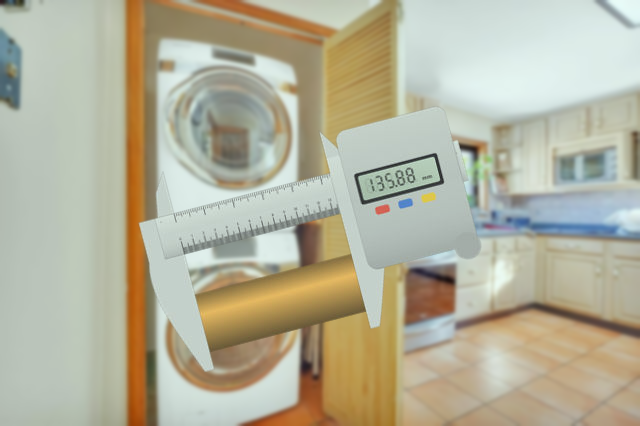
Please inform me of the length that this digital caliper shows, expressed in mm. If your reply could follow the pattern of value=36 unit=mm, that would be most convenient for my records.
value=135.88 unit=mm
